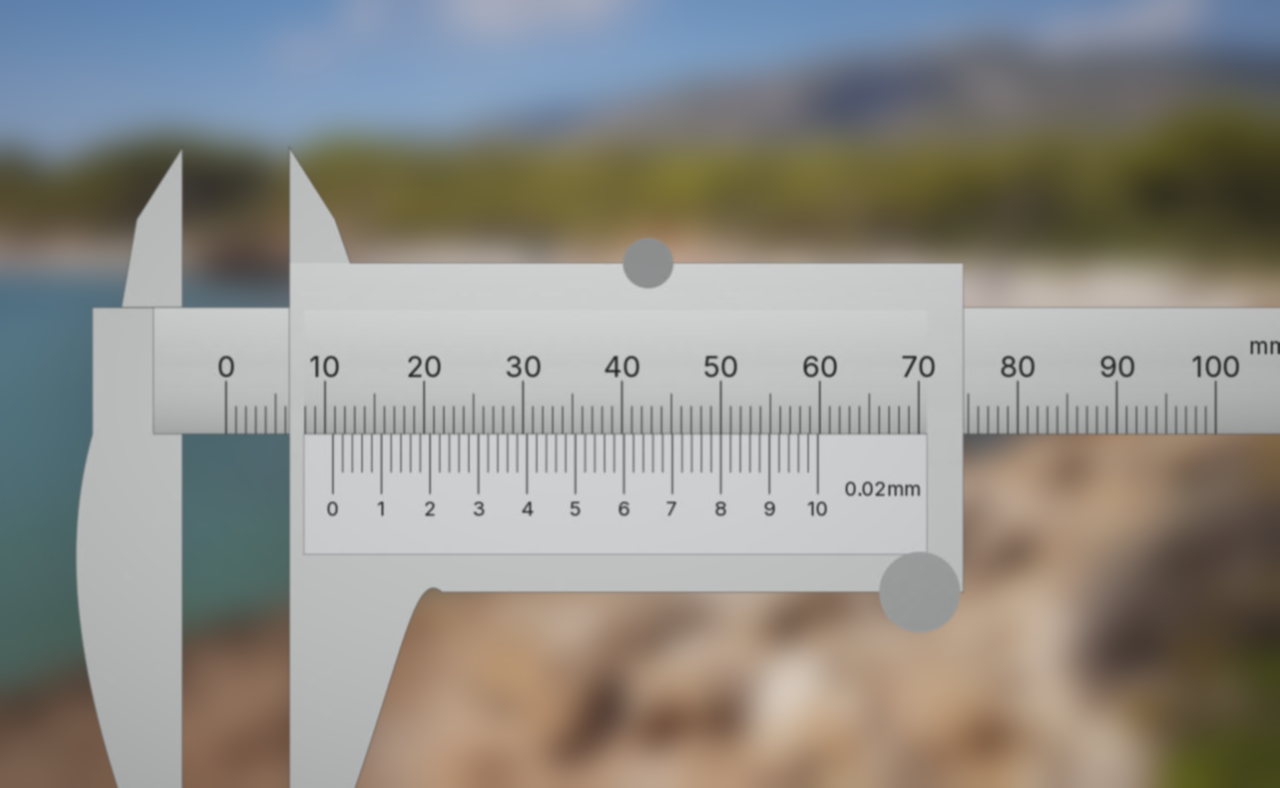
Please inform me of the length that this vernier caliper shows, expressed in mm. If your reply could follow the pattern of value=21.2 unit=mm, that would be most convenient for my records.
value=10.8 unit=mm
